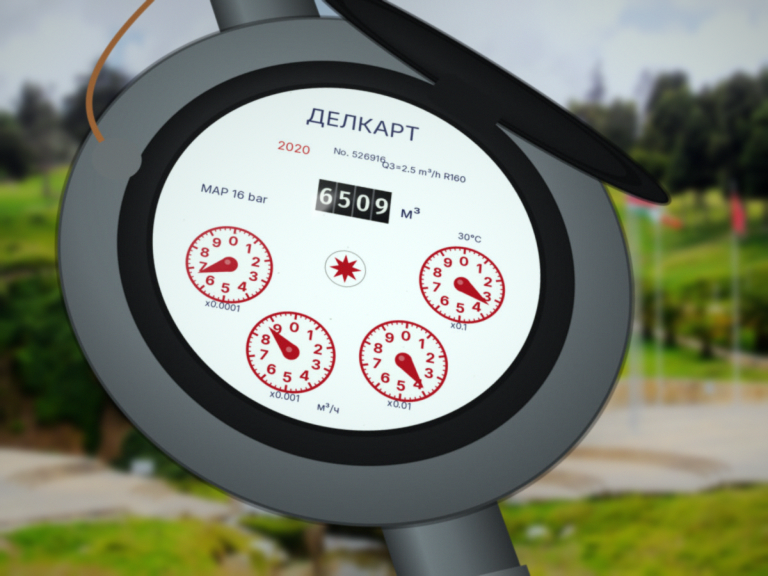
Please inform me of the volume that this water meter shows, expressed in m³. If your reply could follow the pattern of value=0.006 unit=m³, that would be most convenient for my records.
value=6509.3386 unit=m³
